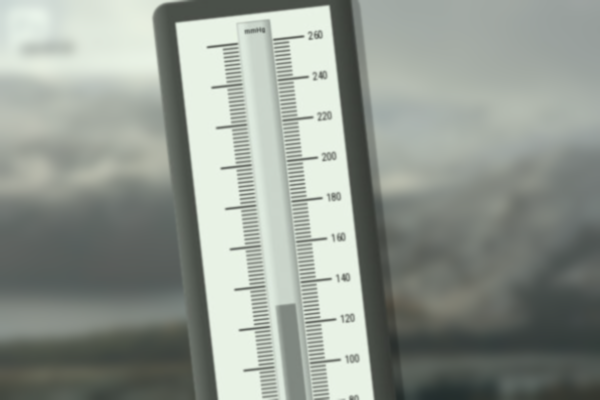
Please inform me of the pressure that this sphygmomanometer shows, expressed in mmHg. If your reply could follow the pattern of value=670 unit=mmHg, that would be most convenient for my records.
value=130 unit=mmHg
